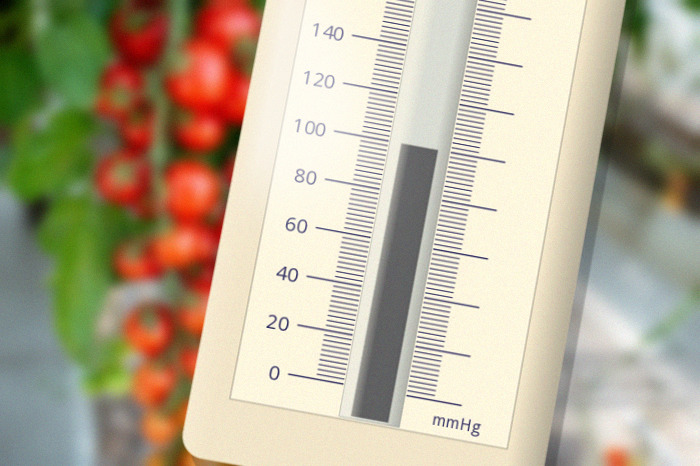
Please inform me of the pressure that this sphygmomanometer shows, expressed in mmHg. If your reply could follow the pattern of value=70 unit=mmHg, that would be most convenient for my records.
value=100 unit=mmHg
